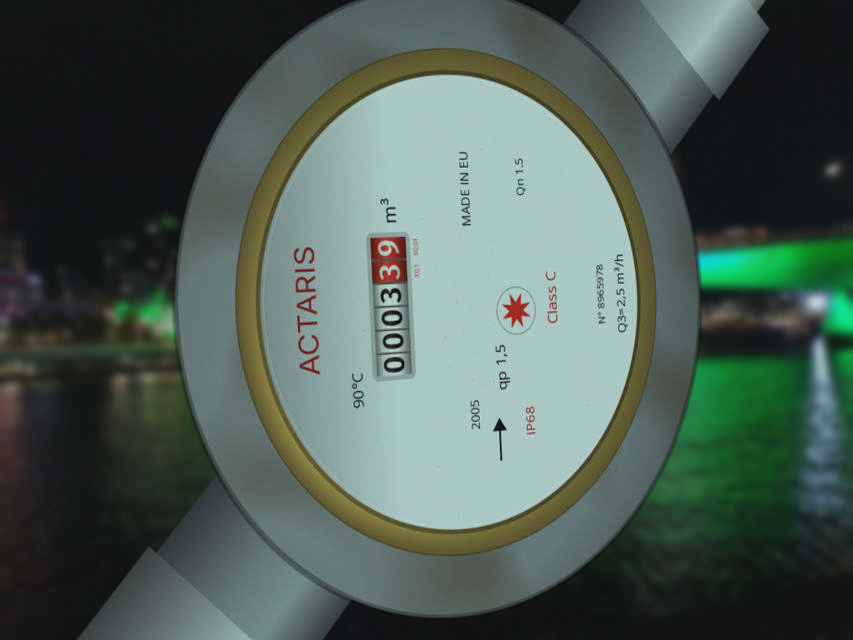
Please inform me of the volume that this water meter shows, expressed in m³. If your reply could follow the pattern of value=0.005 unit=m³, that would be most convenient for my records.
value=3.39 unit=m³
